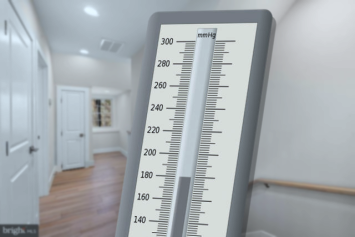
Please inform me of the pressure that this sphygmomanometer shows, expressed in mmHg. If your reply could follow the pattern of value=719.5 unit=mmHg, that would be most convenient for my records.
value=180 unit=mmHg
